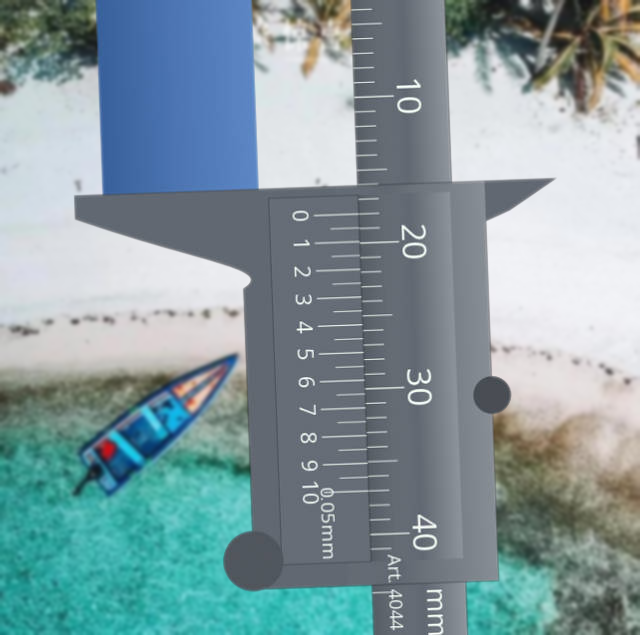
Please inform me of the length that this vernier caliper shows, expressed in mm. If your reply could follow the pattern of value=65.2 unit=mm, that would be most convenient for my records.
value=18.0 unit=mm
